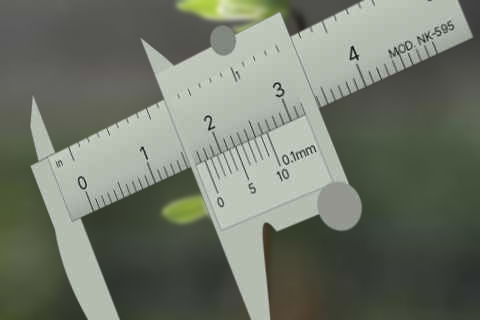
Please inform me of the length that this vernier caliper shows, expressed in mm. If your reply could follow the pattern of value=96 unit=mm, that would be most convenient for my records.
value=17.6 unit=mm
